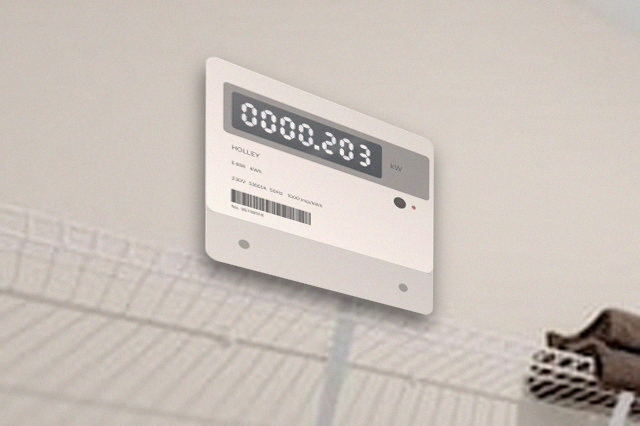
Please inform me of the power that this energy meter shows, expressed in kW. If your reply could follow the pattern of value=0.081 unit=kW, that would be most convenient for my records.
value=0.203 unit=kW
